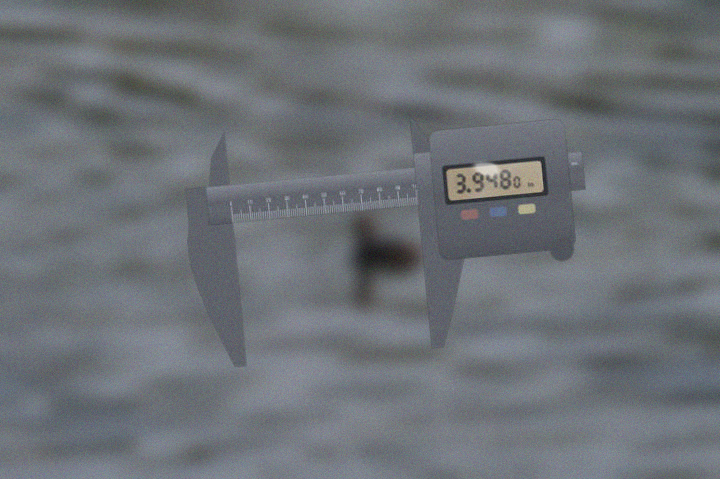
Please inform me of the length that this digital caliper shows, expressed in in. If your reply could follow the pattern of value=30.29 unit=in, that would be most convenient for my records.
value=3.9480 unit=in
